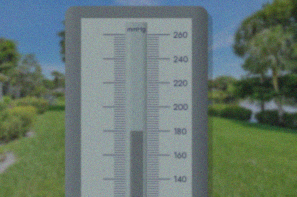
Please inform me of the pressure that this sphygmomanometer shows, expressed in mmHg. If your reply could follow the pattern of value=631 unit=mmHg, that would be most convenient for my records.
value=180 unit=mmHg
